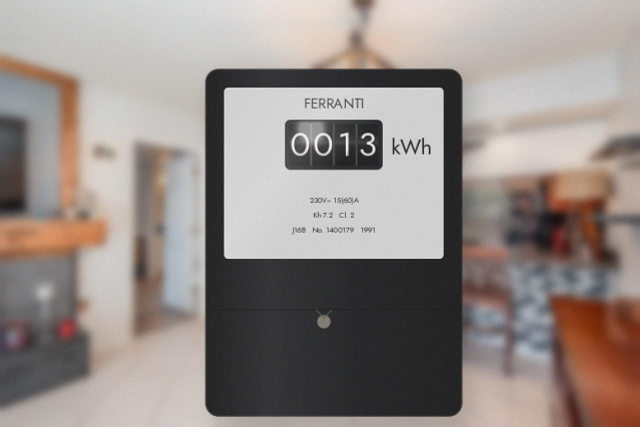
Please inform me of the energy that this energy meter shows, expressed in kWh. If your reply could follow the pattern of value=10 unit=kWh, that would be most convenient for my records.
value=13 unit=kWh
